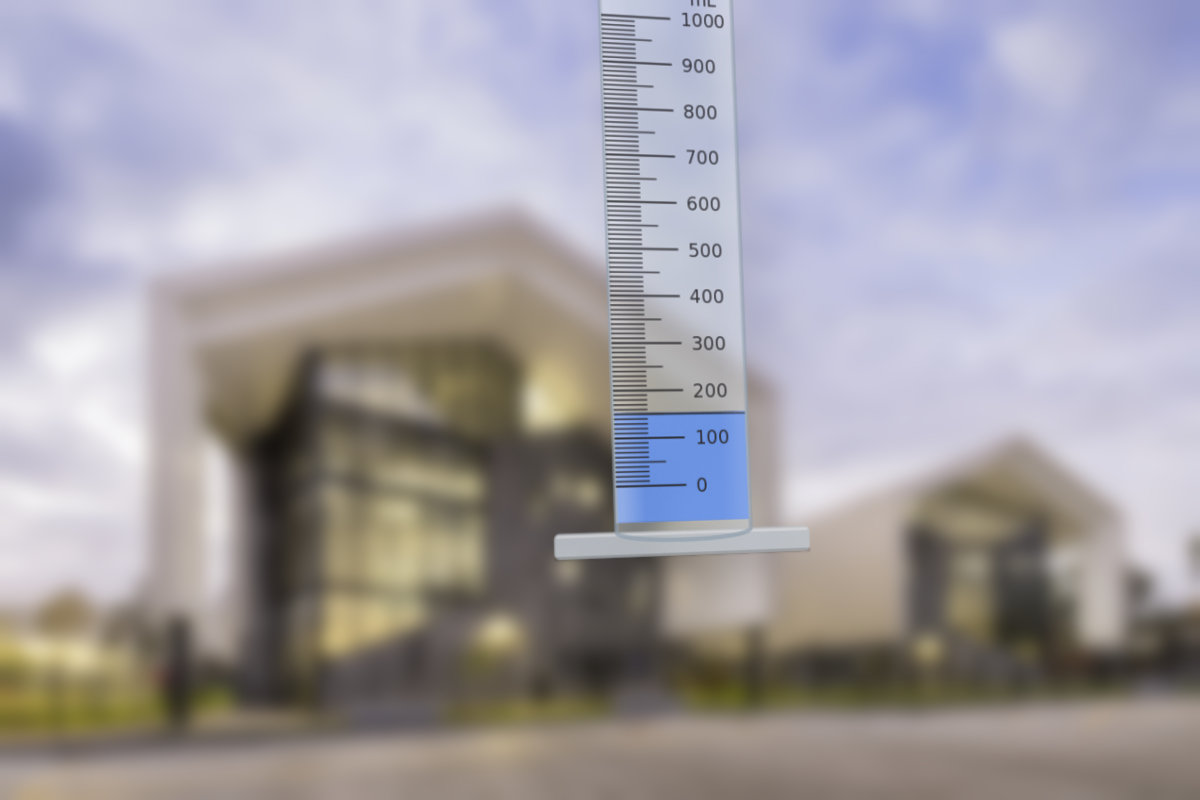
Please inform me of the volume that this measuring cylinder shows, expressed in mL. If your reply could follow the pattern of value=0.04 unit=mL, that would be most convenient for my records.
value=150 unit=mL
